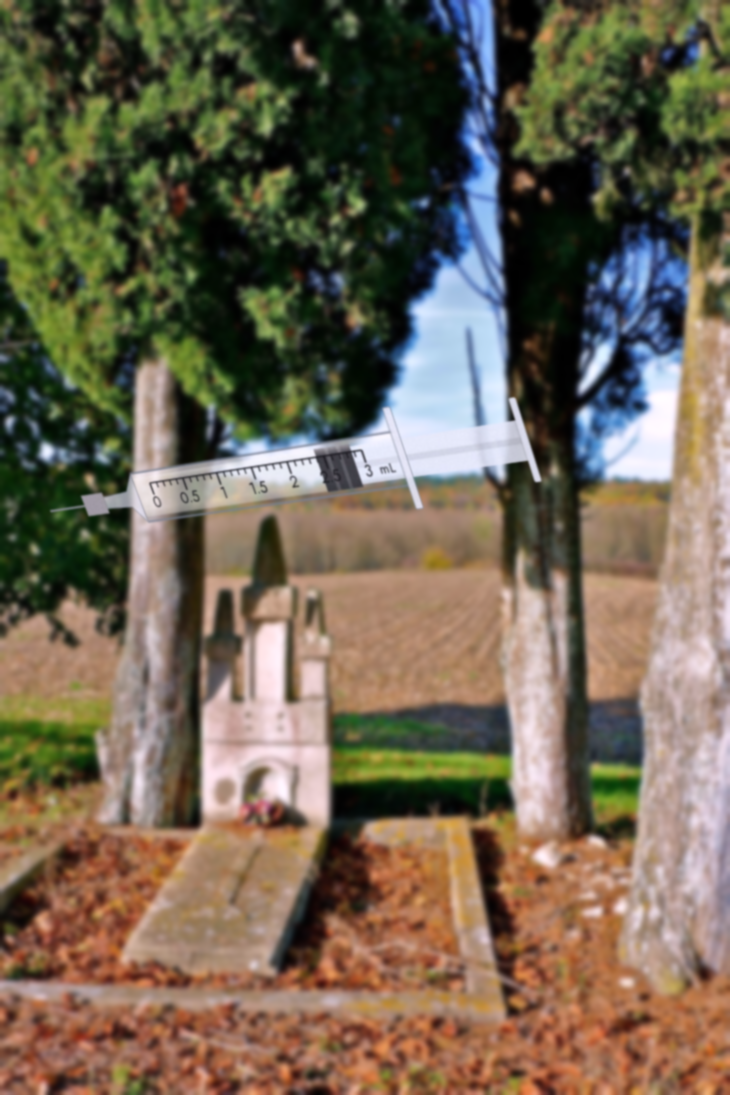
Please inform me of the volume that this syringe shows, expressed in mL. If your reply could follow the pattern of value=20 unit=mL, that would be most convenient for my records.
value=2.4 unit=mL
